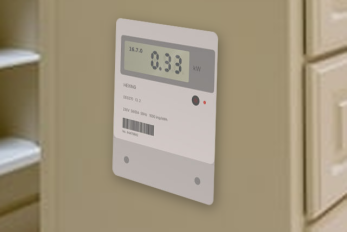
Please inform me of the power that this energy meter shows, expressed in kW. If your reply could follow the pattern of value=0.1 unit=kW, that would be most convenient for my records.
value=0.33 unit=kW
